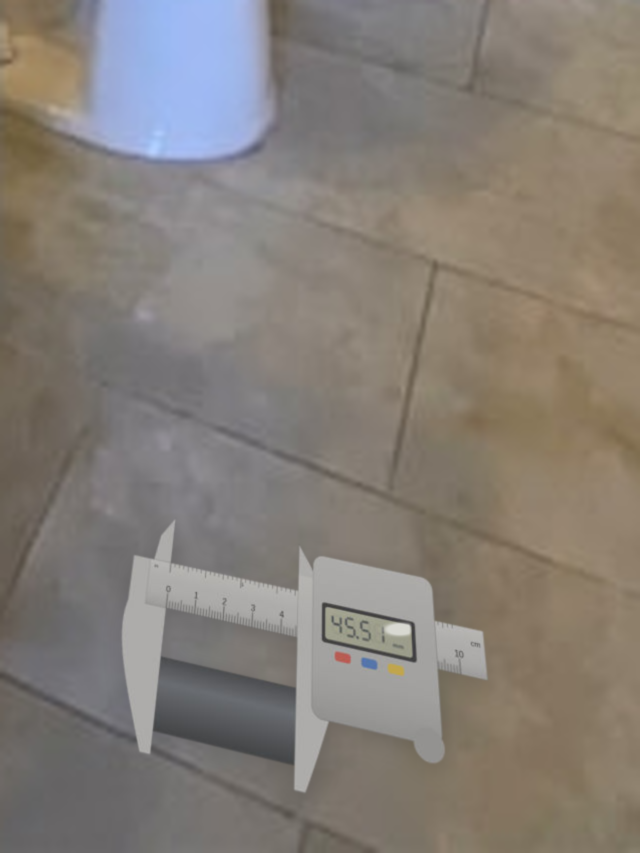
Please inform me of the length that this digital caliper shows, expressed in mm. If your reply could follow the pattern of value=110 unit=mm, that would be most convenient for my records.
value=45.51 unit=mm
